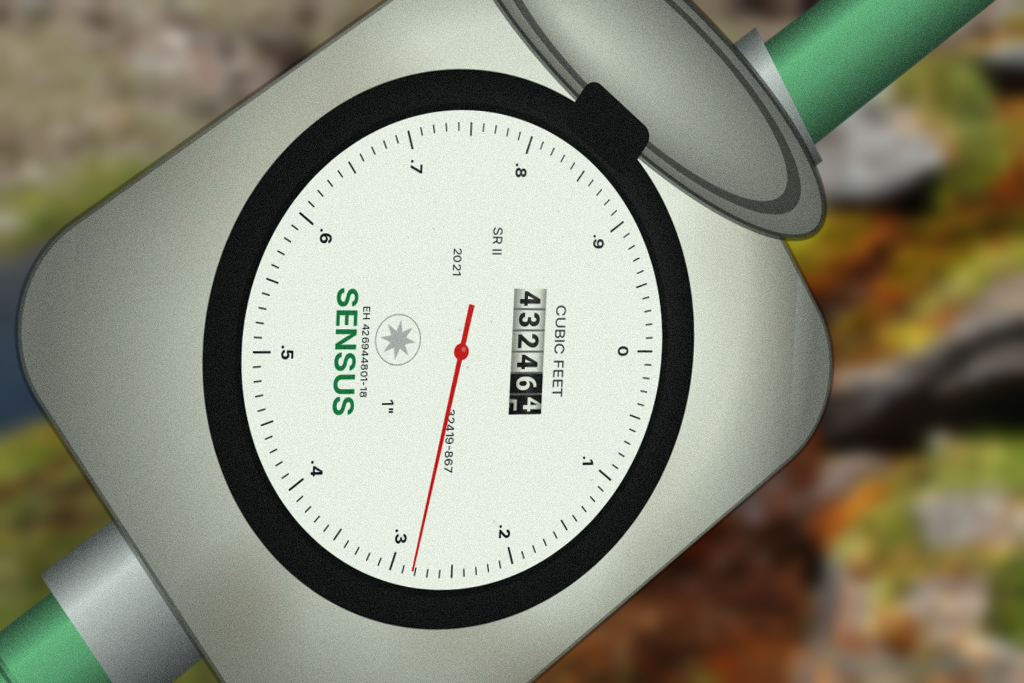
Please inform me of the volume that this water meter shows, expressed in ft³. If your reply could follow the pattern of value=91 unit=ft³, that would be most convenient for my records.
value=432464.28 unit=ft³
